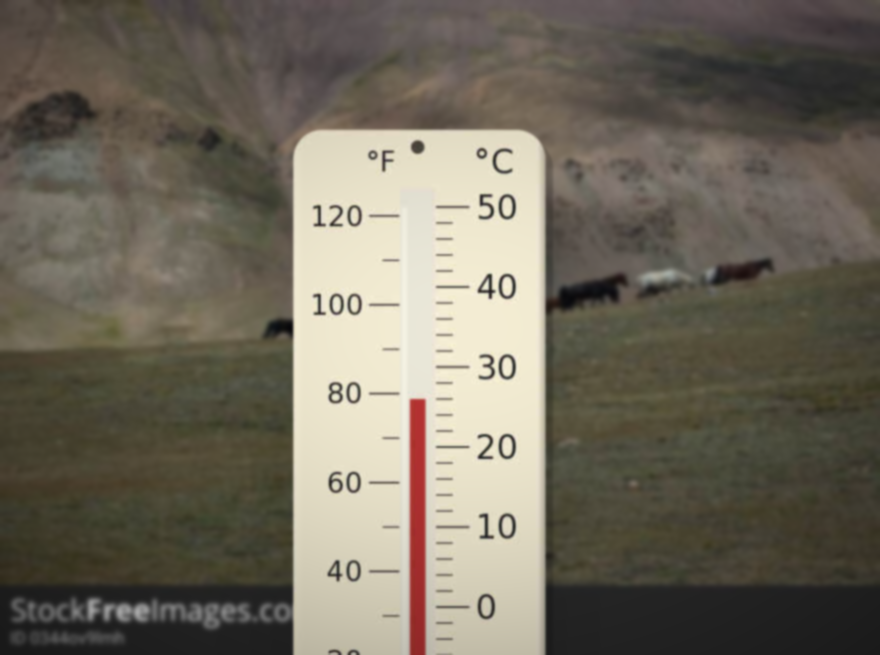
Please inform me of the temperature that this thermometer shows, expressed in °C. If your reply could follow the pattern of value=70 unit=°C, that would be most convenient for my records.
value=26 unit=°C
